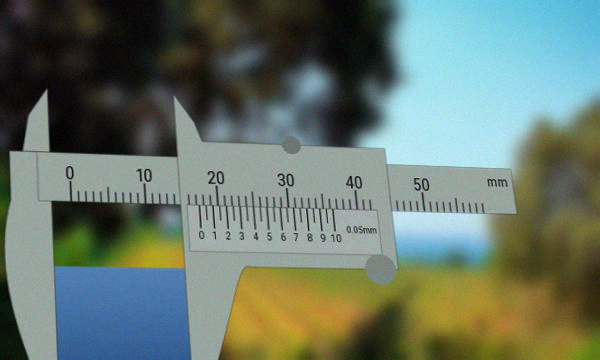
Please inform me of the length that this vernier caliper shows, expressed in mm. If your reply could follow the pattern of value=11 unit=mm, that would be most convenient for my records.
value=17.4 unit=mm
